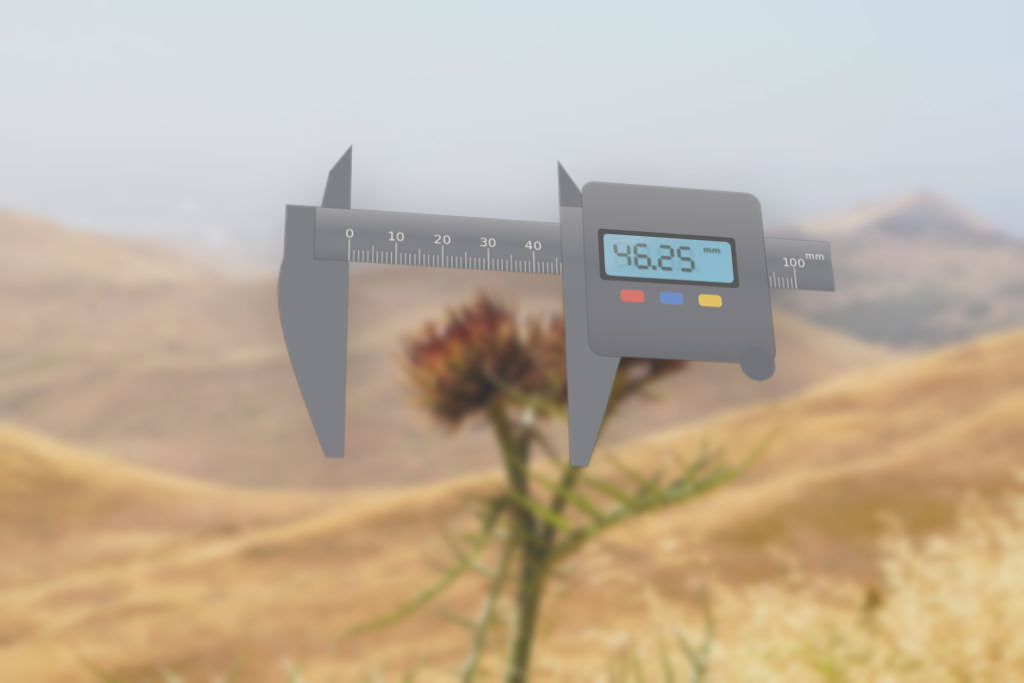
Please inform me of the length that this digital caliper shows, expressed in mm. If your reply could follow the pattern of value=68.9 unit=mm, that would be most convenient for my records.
value=46.25 unit=mm
